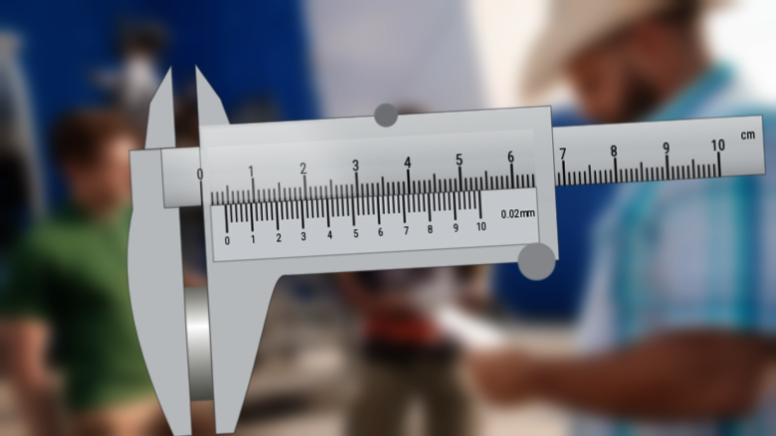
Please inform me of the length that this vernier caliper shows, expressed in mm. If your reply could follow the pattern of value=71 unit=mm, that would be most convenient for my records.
value=4.5 unit=mm
